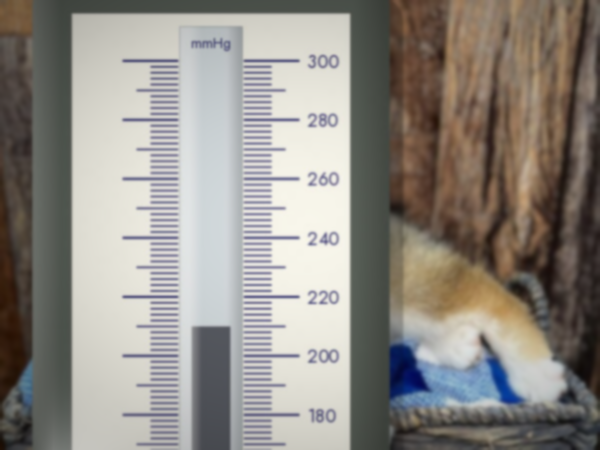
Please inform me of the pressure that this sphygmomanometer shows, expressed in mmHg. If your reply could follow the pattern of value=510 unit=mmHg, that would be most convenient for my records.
value=210 unit=mmHg
